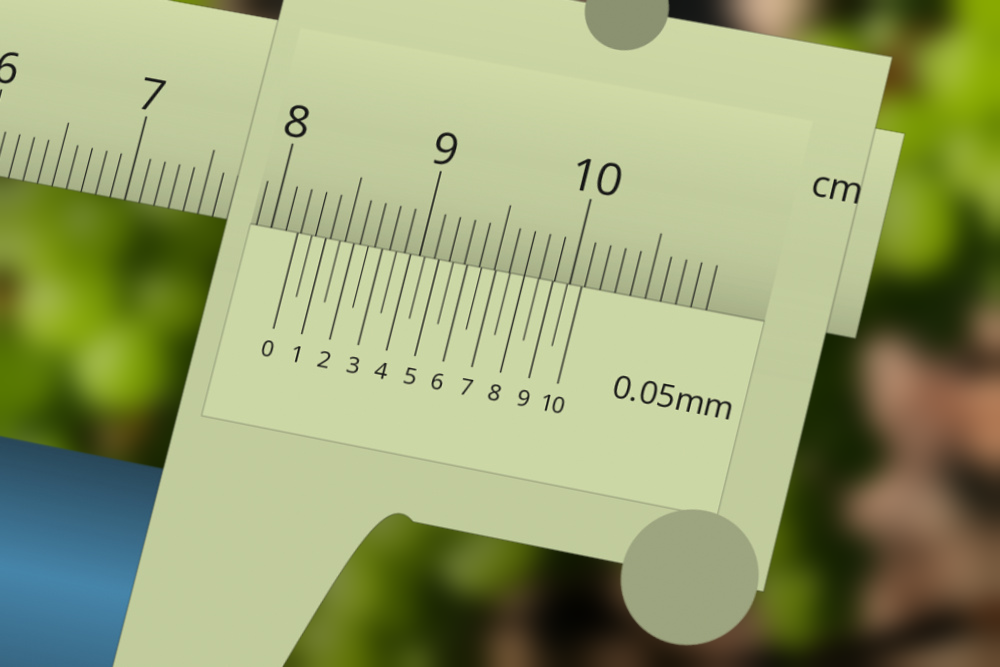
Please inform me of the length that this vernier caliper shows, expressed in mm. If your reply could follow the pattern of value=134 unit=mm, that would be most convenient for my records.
value=81.8 unit=mm
